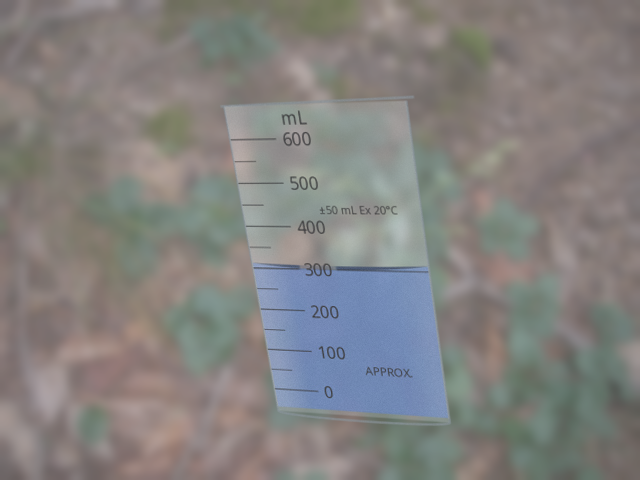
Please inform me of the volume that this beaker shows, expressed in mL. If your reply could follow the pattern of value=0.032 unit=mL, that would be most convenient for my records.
value=300 unit=mL
